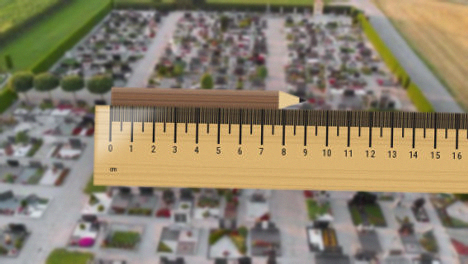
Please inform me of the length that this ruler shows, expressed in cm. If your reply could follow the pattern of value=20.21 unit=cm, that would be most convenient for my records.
value=9 unit=cm
